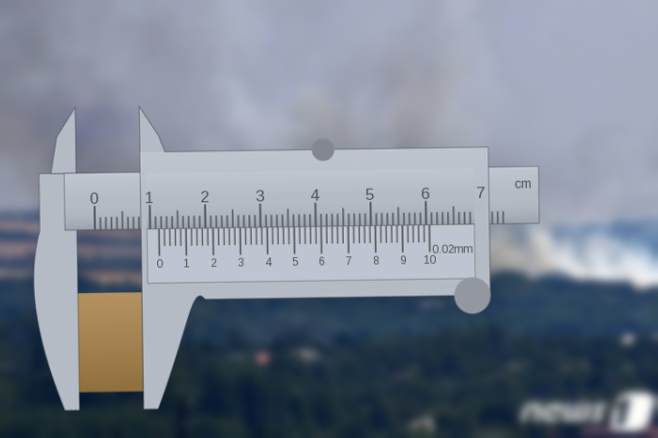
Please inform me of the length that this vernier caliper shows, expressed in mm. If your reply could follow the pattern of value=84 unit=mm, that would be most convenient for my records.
value=11.6 unit=mm
